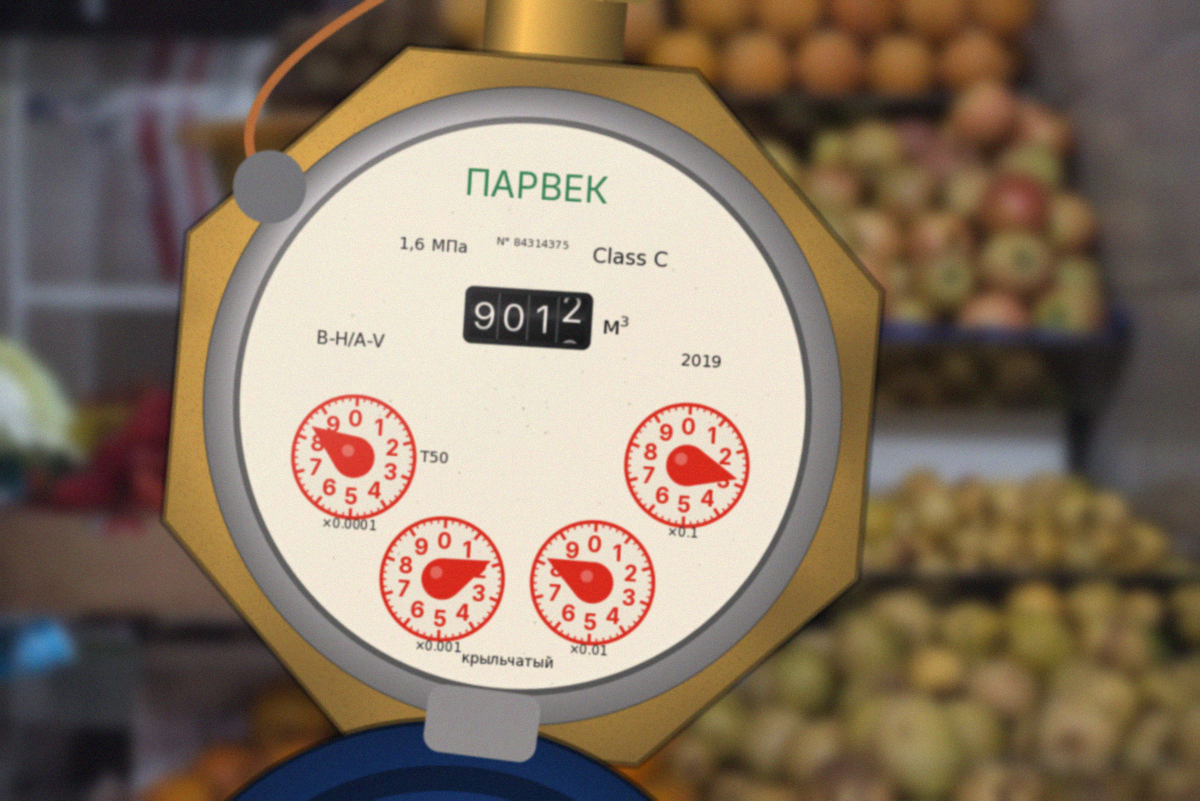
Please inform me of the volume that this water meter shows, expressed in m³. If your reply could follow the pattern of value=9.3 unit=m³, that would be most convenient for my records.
value=9012.2818 unit=m³
